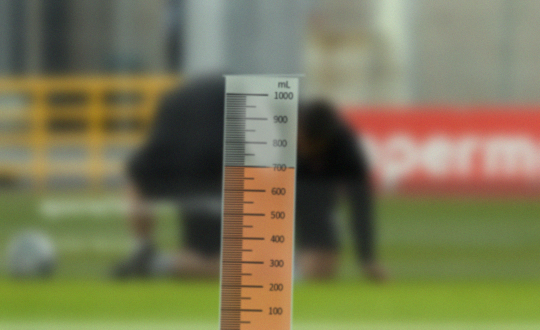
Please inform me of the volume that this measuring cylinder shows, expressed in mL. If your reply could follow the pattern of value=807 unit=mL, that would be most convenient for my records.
value=700 unit=mL
